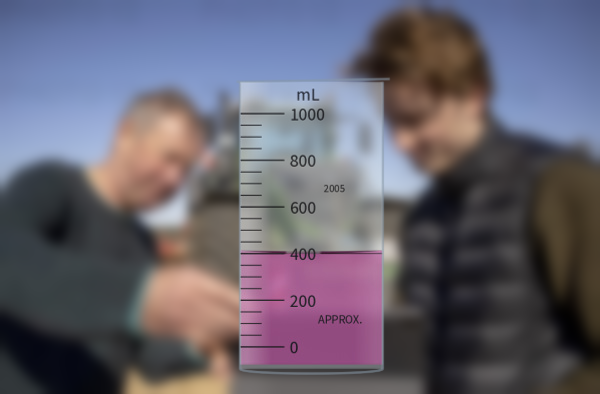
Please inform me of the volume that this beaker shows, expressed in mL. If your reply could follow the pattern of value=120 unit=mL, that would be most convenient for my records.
value=400 unit=mL
